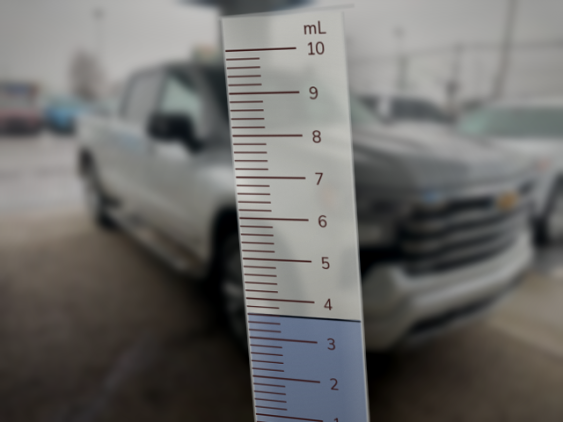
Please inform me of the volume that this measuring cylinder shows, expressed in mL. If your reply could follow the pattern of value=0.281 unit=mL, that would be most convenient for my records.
value=3.6 unit=mL
